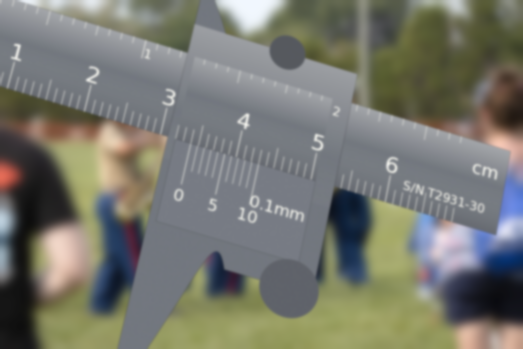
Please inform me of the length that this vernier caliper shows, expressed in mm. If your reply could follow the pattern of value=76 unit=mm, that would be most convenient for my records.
value=34.0 unit=mm
